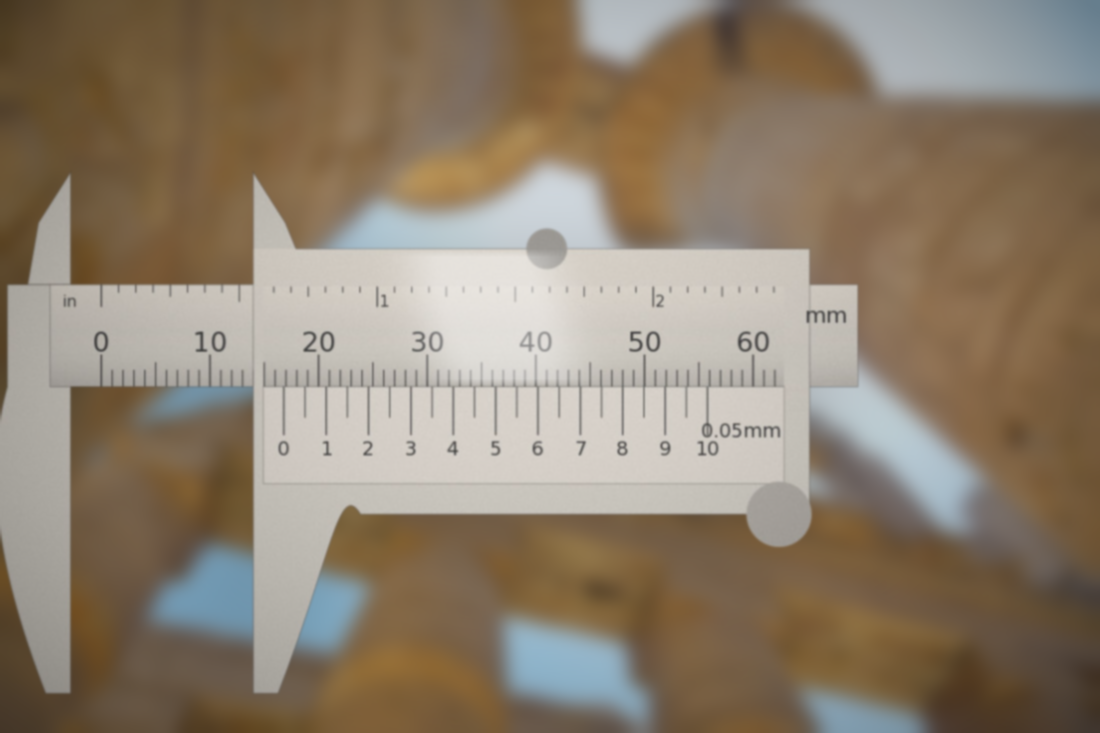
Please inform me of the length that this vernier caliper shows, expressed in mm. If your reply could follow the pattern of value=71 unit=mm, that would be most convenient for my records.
value=16.8 unit=mm
